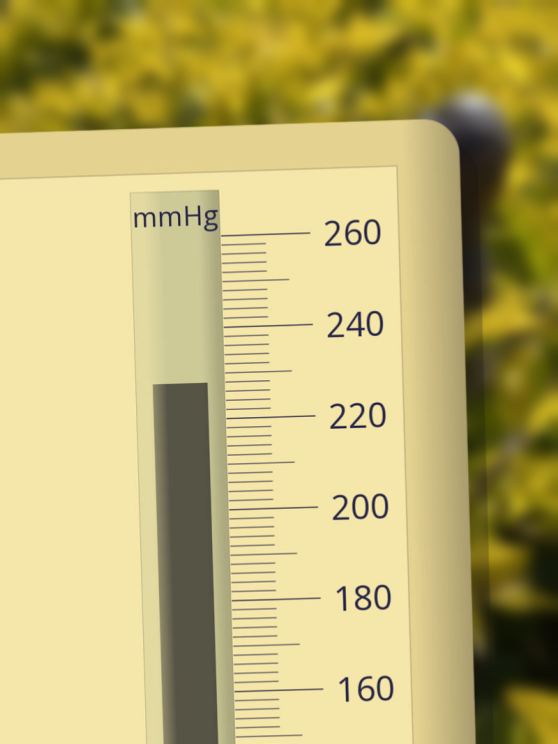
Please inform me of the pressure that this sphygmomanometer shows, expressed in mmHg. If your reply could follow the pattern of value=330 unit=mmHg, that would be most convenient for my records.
value=228 unit=mmHg
